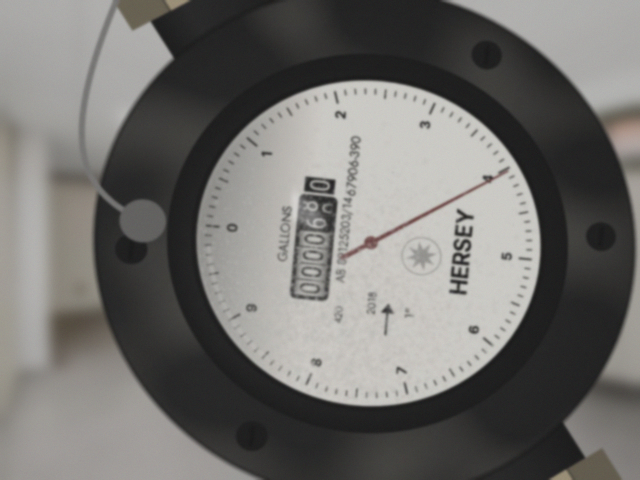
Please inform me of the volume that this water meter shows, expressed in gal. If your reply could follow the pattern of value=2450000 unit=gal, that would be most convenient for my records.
value=684.0 unit=gal
